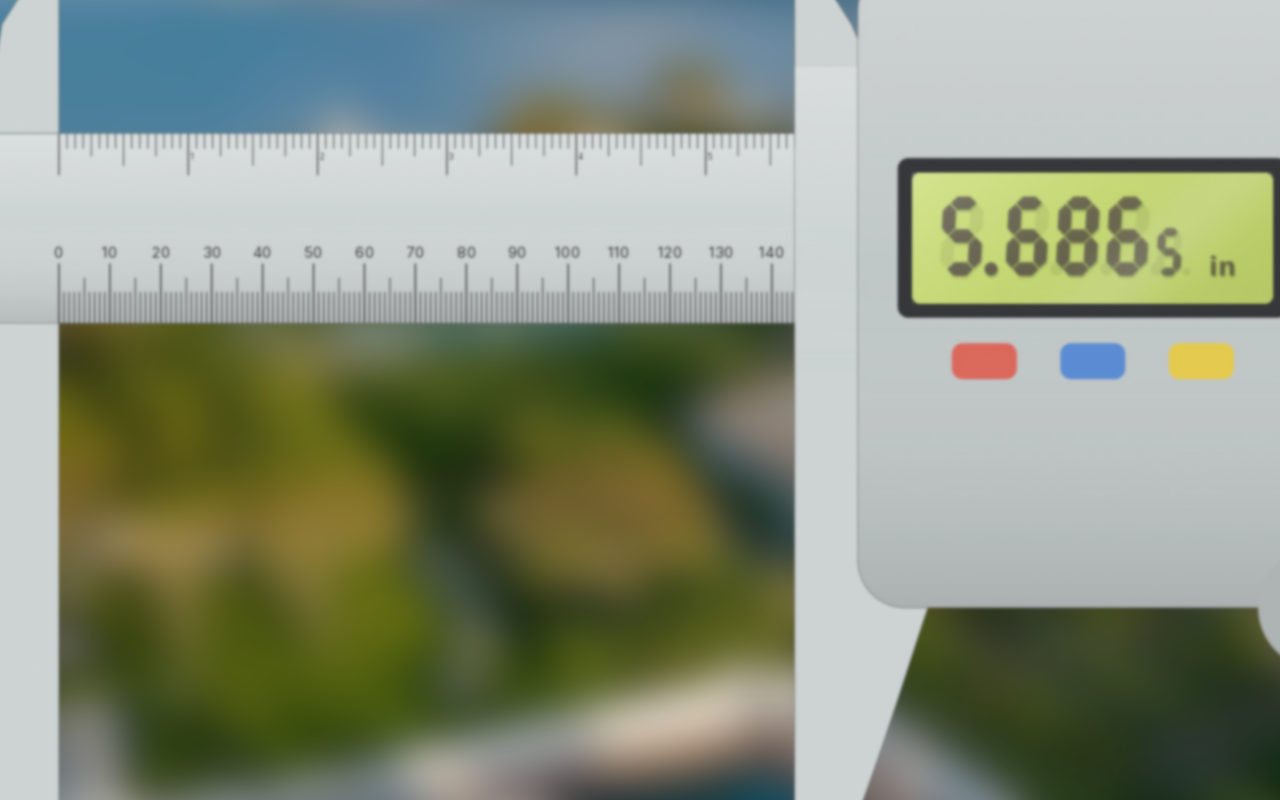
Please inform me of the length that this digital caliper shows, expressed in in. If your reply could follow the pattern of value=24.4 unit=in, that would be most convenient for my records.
value=5.6865 unit=in
